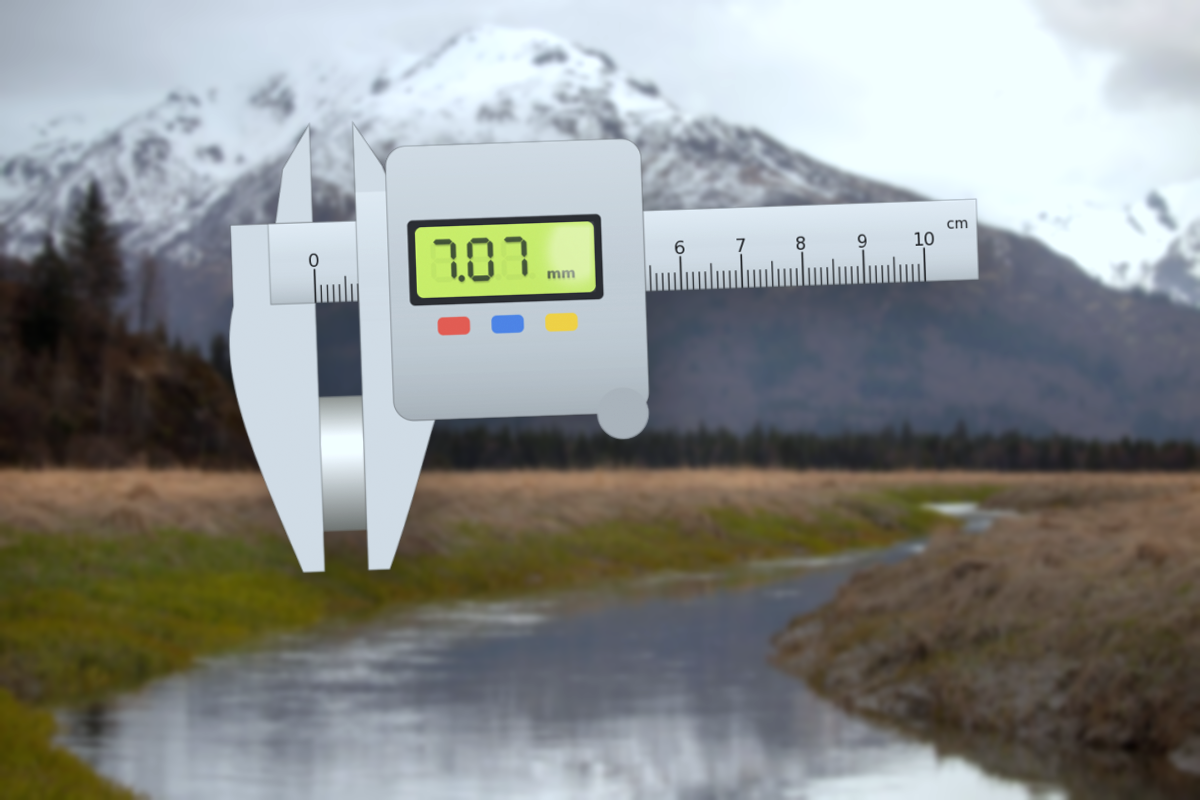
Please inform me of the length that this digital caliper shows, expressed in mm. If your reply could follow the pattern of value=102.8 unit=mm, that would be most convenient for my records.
value=7.07 unit=mm
